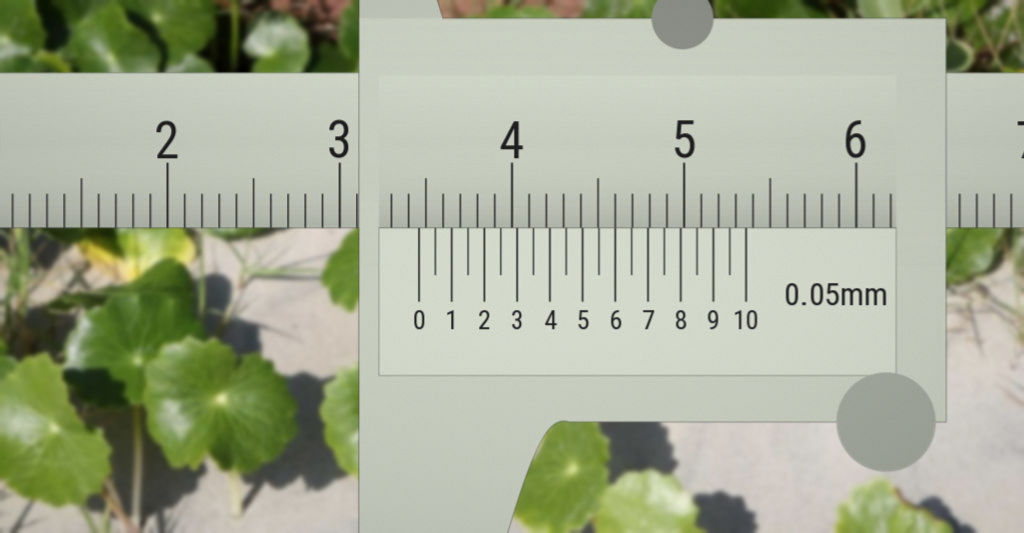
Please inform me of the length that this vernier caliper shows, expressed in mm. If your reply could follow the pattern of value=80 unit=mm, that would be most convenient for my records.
value=34.6 unit=mm
